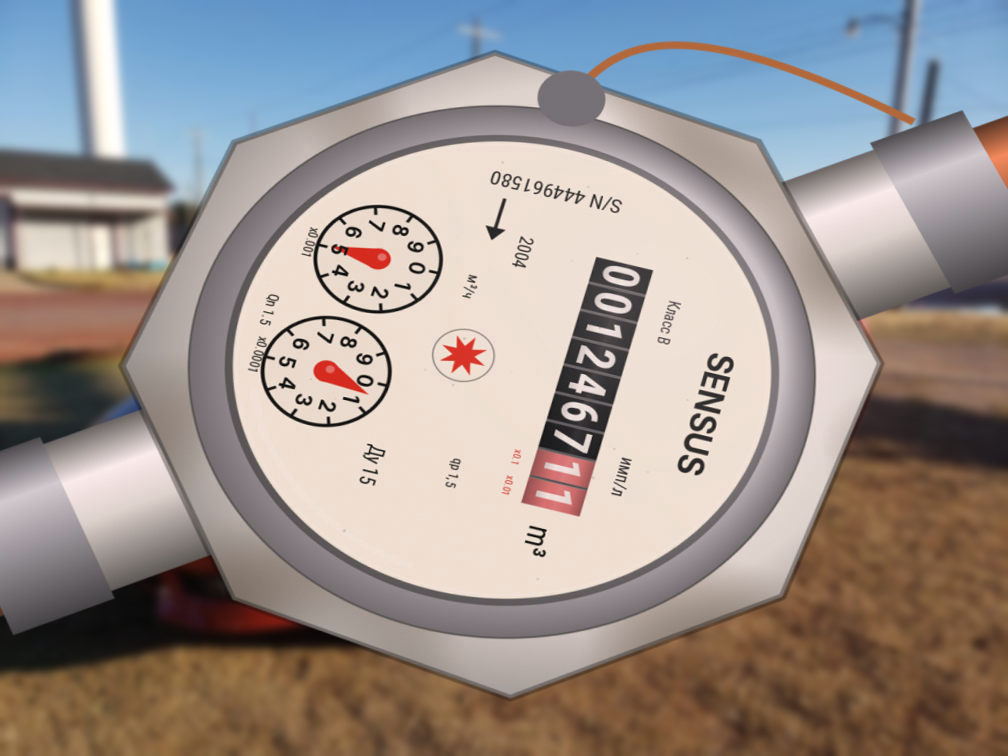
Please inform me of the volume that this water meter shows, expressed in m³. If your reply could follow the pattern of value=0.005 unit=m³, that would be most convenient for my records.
value=12467.1150 unit=m³
